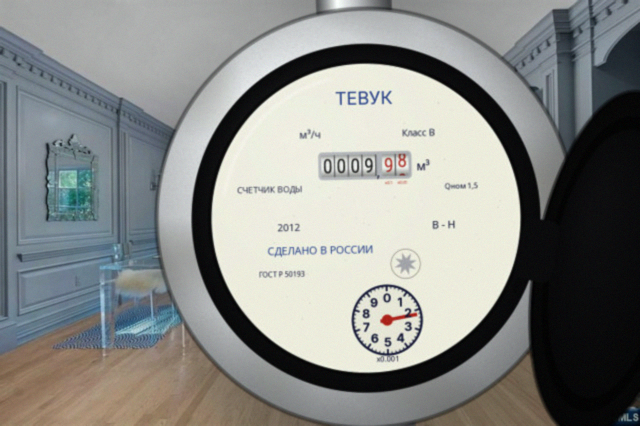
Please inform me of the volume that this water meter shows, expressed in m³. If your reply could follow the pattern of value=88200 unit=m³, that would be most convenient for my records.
value=9.982 unit=m³
